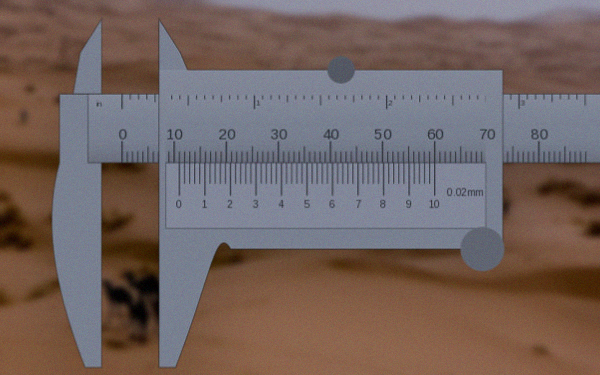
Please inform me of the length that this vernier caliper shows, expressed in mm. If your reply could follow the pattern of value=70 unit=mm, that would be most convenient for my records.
value=11.0 unit=mm
